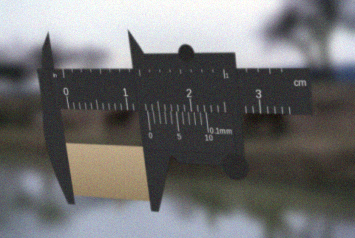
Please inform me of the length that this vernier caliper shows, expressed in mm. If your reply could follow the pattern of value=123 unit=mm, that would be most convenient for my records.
value=13.2 unit=mm
